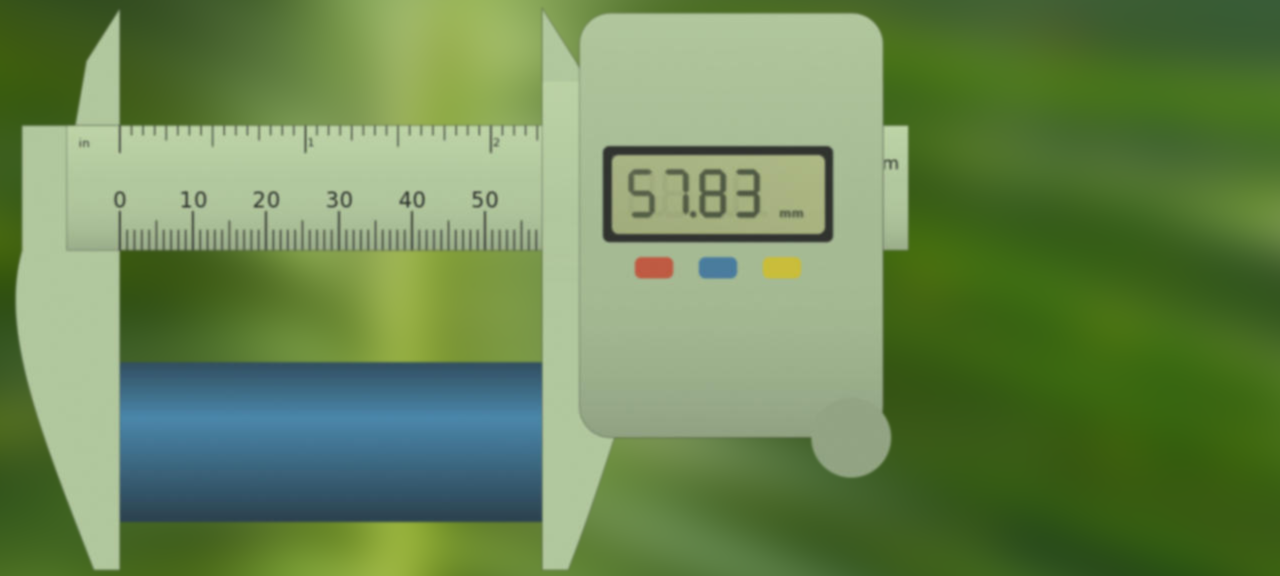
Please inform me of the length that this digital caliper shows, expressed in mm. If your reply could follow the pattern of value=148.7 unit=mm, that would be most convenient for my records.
value=57.83 unit=mm
